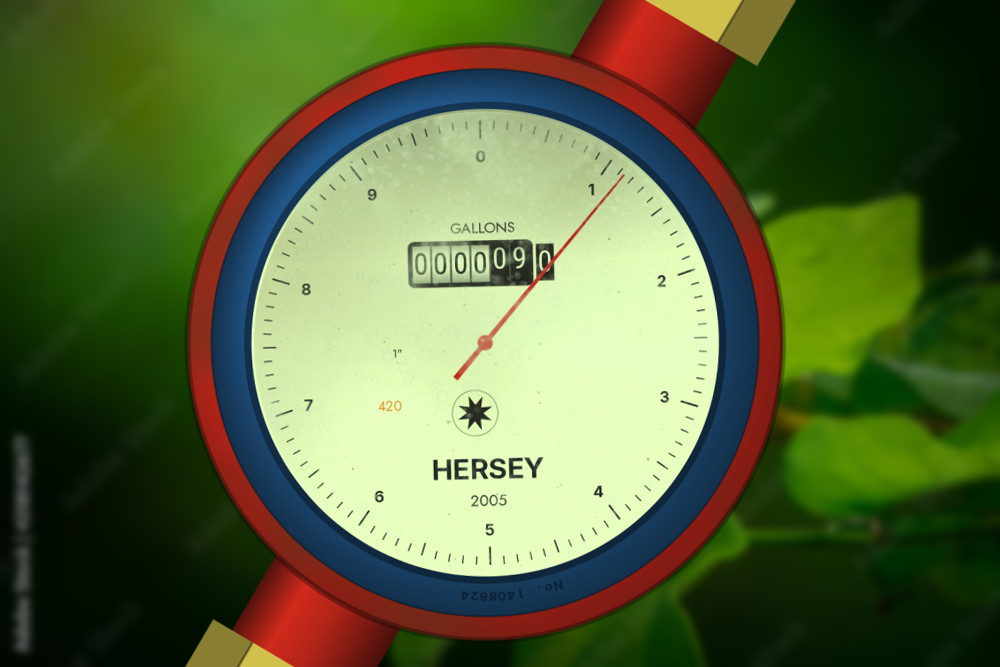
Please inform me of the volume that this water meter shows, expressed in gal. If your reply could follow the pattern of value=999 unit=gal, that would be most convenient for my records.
value=91.1 unit=gal
